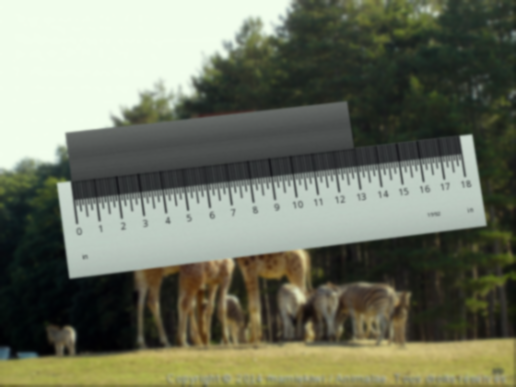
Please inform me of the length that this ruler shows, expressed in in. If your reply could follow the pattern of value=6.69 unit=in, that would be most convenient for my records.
value=13 unit=in
